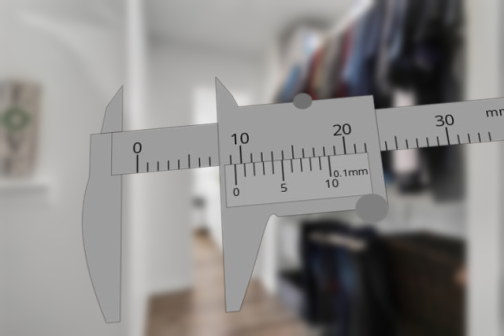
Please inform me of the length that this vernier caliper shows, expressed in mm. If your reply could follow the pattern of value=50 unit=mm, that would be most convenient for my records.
value=9.4 unit=mm
